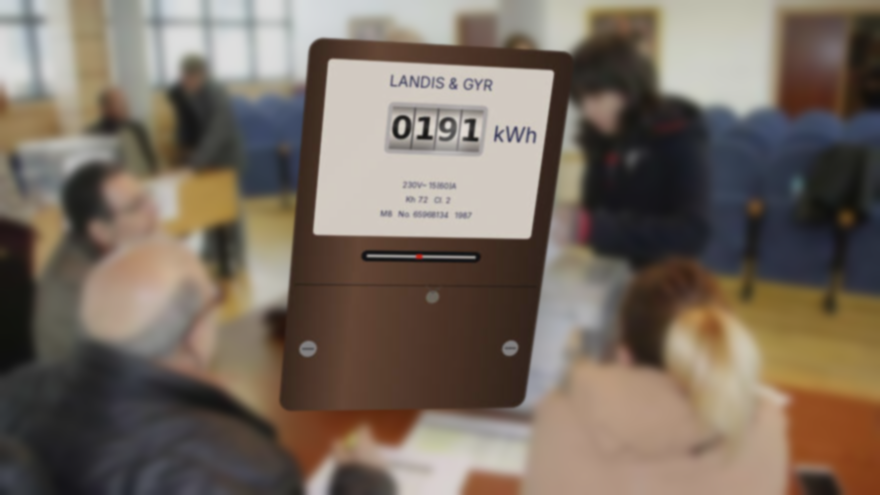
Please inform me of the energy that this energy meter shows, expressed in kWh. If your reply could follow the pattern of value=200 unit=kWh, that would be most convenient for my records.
value=191 unit=kWh
